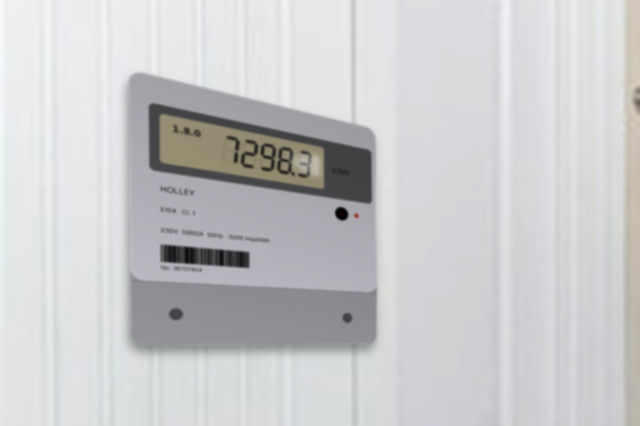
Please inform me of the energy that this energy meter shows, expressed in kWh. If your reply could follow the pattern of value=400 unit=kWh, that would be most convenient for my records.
value=7298.3 unit=kWh
